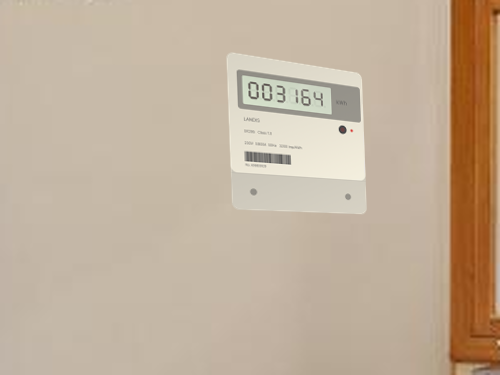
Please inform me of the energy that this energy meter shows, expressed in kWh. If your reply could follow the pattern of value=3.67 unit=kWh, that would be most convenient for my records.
value=3164 unit=kWh
